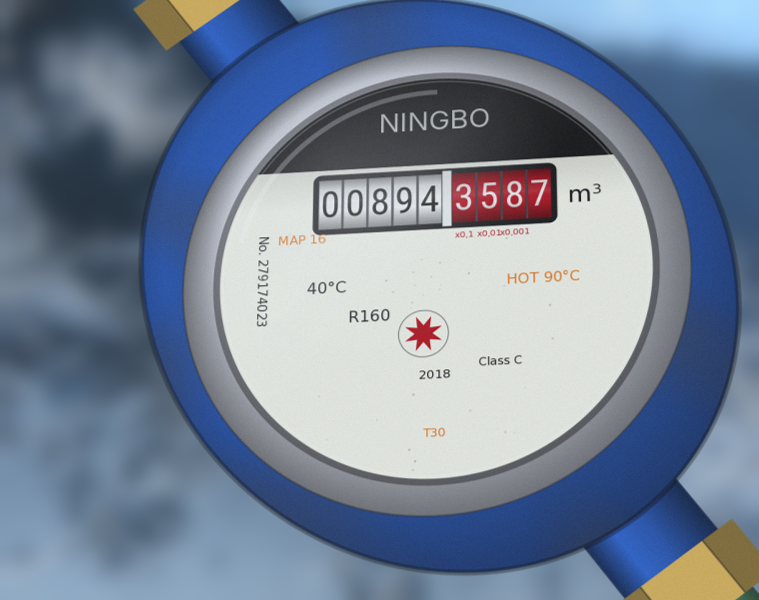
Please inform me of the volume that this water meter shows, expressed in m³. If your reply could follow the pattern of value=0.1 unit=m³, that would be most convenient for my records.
value=894.3587 unit=m³
